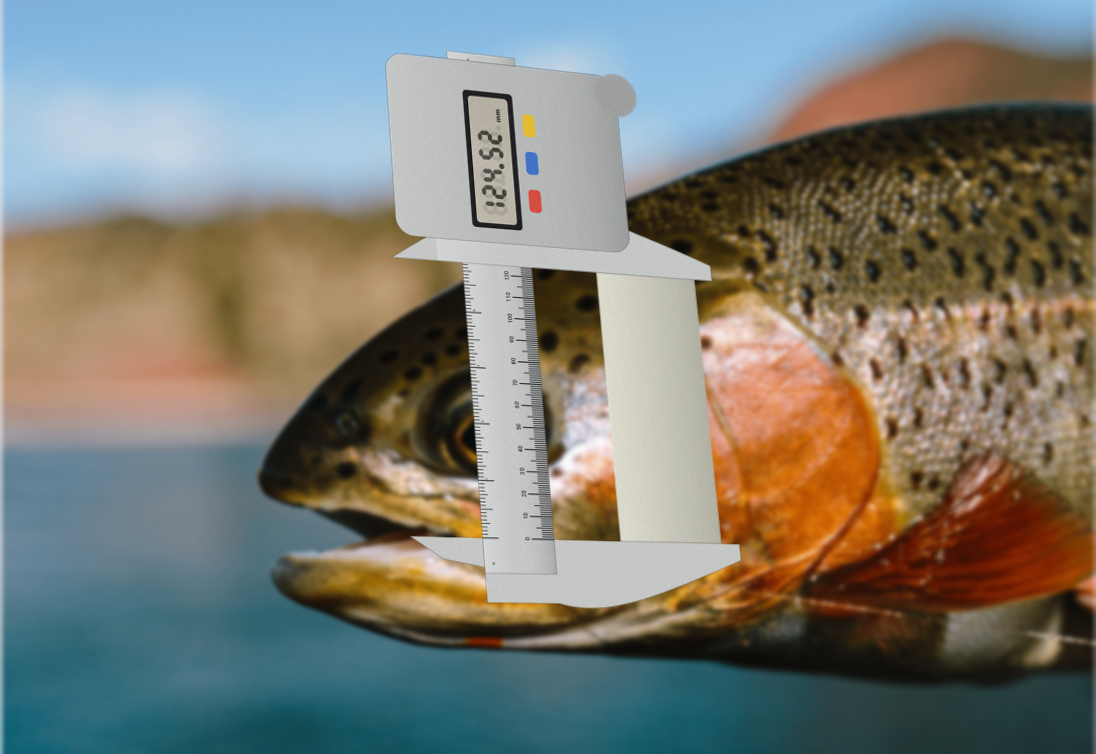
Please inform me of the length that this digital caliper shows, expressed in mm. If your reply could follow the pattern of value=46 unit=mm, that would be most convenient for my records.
value=124.52 unit=mm
